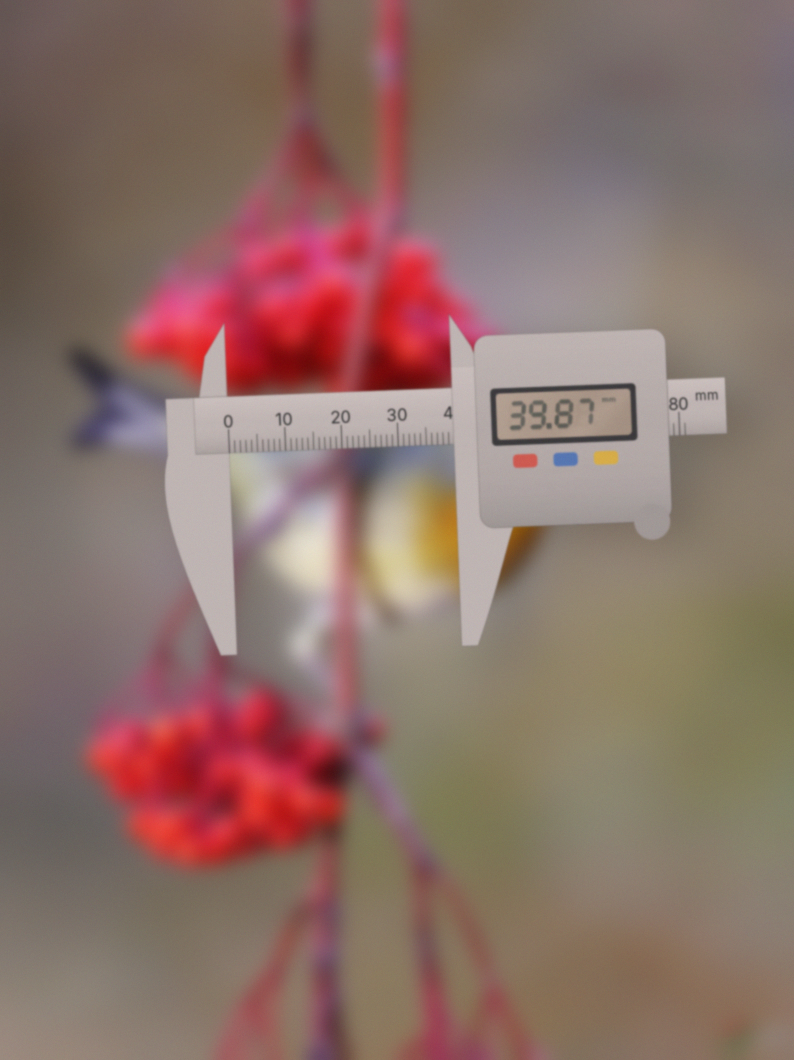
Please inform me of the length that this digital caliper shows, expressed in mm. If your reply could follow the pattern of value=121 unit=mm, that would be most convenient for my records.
value=39.87 unit=mm
